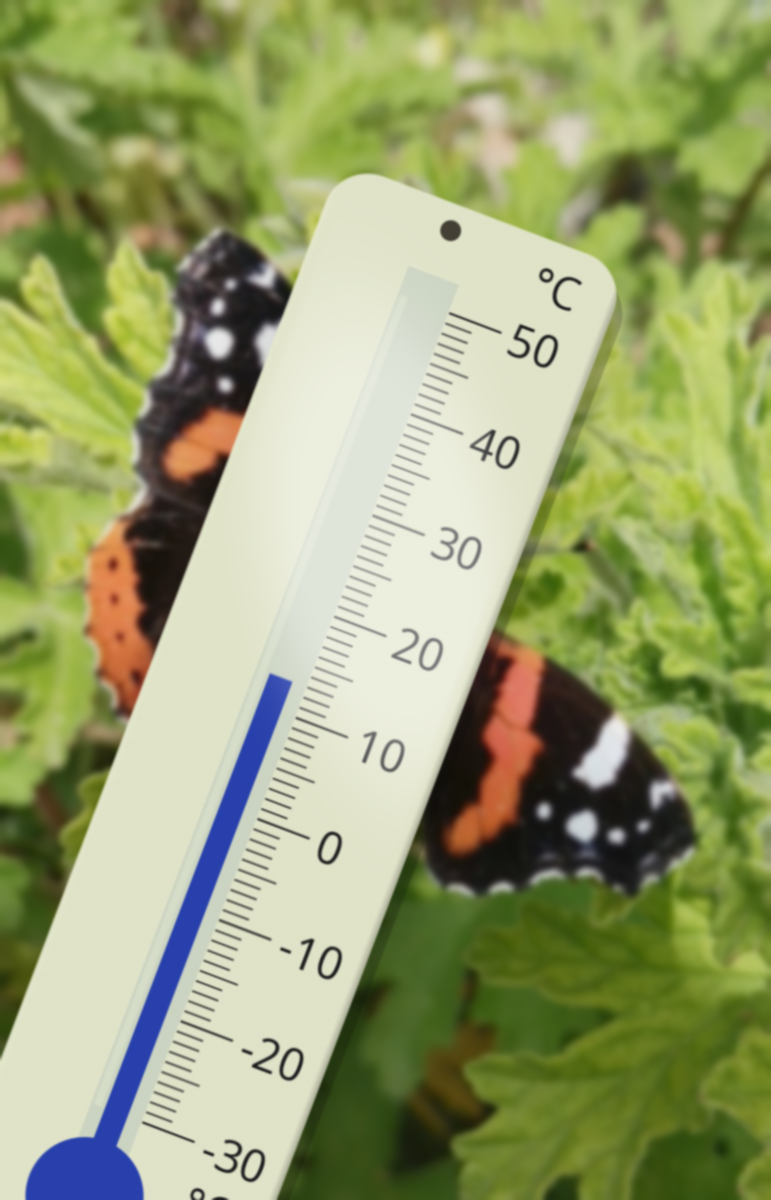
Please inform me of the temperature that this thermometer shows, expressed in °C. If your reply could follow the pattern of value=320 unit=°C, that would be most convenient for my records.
value=13 unit=°C
